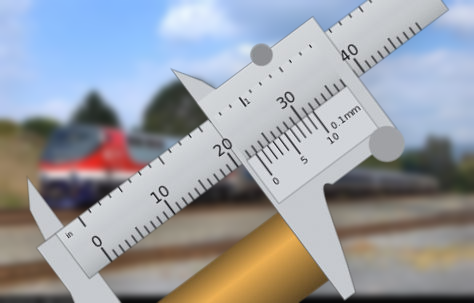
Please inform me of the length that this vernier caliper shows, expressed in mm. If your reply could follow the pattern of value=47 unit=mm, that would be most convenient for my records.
value=22.8 unit=mm
